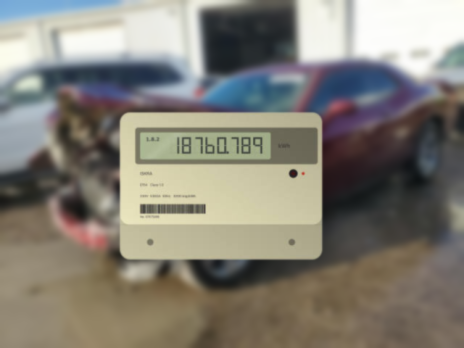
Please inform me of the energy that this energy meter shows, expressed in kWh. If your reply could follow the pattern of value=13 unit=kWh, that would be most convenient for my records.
value=18760.789 unit=kWh
